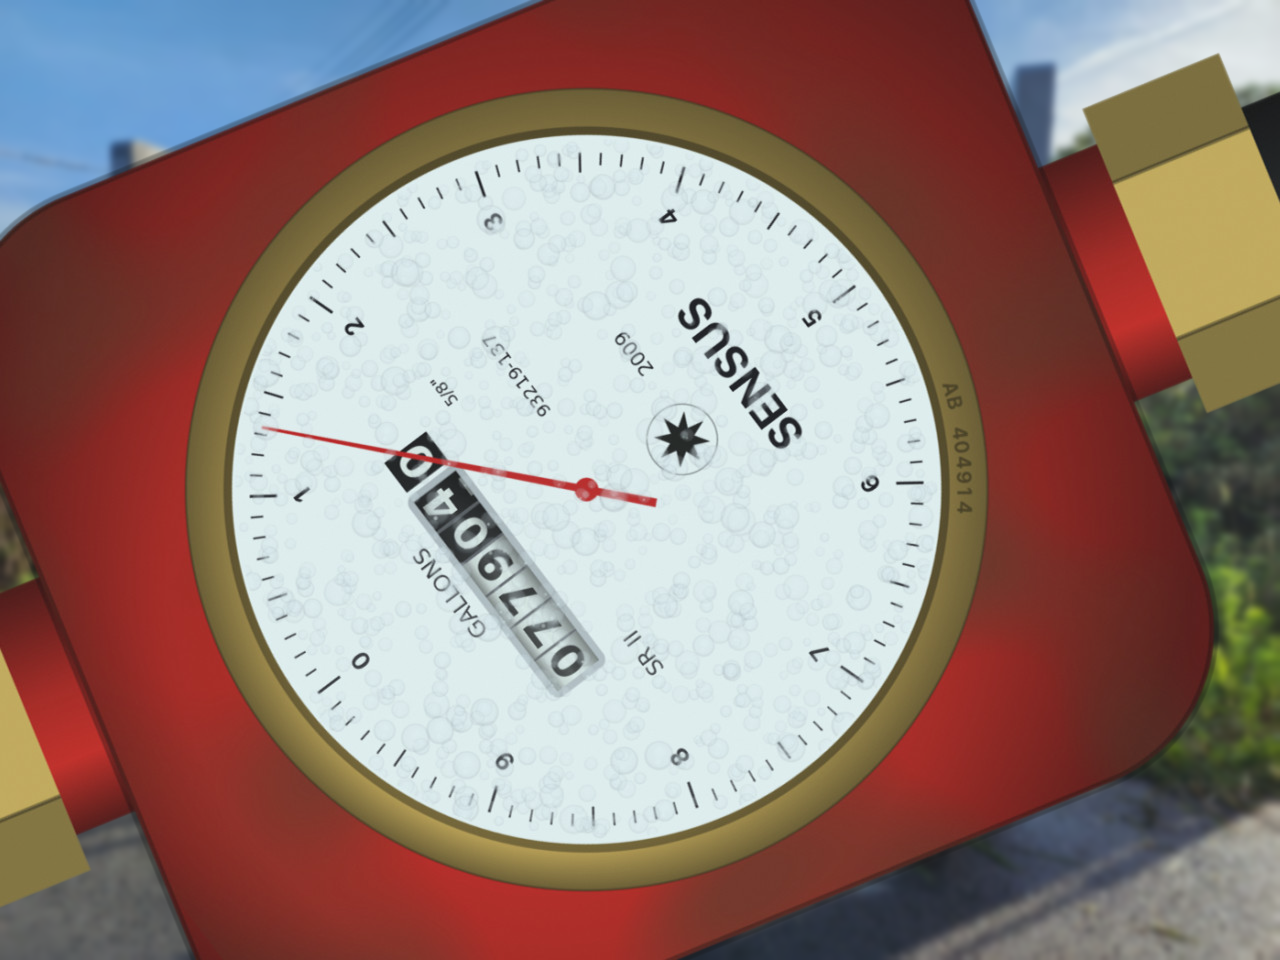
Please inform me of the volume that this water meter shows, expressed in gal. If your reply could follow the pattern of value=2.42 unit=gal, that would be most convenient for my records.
value=779041.3 unit=gal
